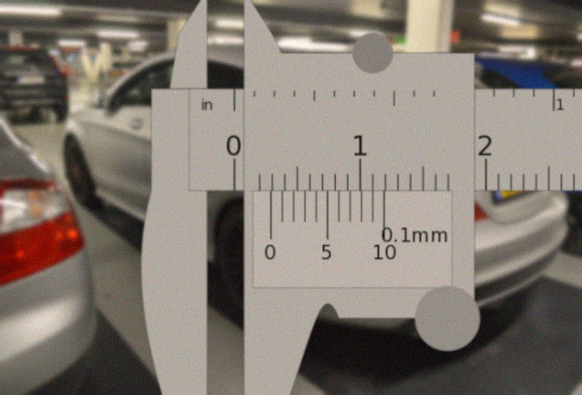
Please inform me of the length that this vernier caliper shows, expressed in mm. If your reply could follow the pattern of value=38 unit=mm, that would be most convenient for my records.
value=2.9 unit=mm
